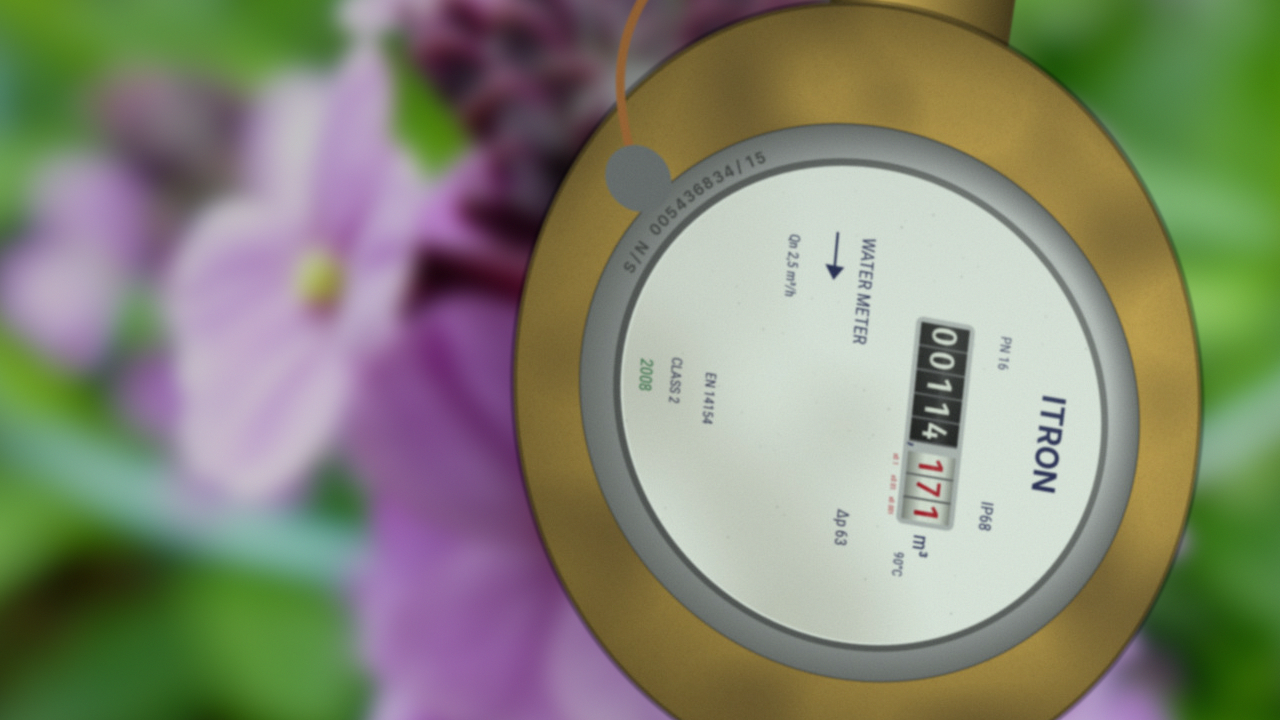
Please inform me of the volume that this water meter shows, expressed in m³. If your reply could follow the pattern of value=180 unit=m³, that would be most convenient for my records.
value=114.171 unit=m³
